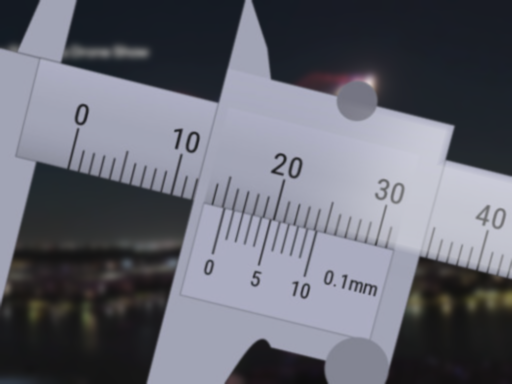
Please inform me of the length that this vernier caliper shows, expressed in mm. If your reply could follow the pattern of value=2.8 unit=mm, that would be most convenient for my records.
value=15.2 unit=mm
